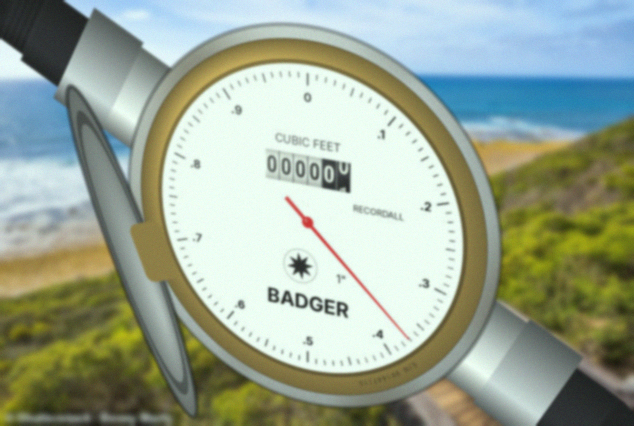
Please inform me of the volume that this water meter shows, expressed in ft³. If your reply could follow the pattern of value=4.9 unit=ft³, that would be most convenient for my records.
value=0.37 unit=ft³
